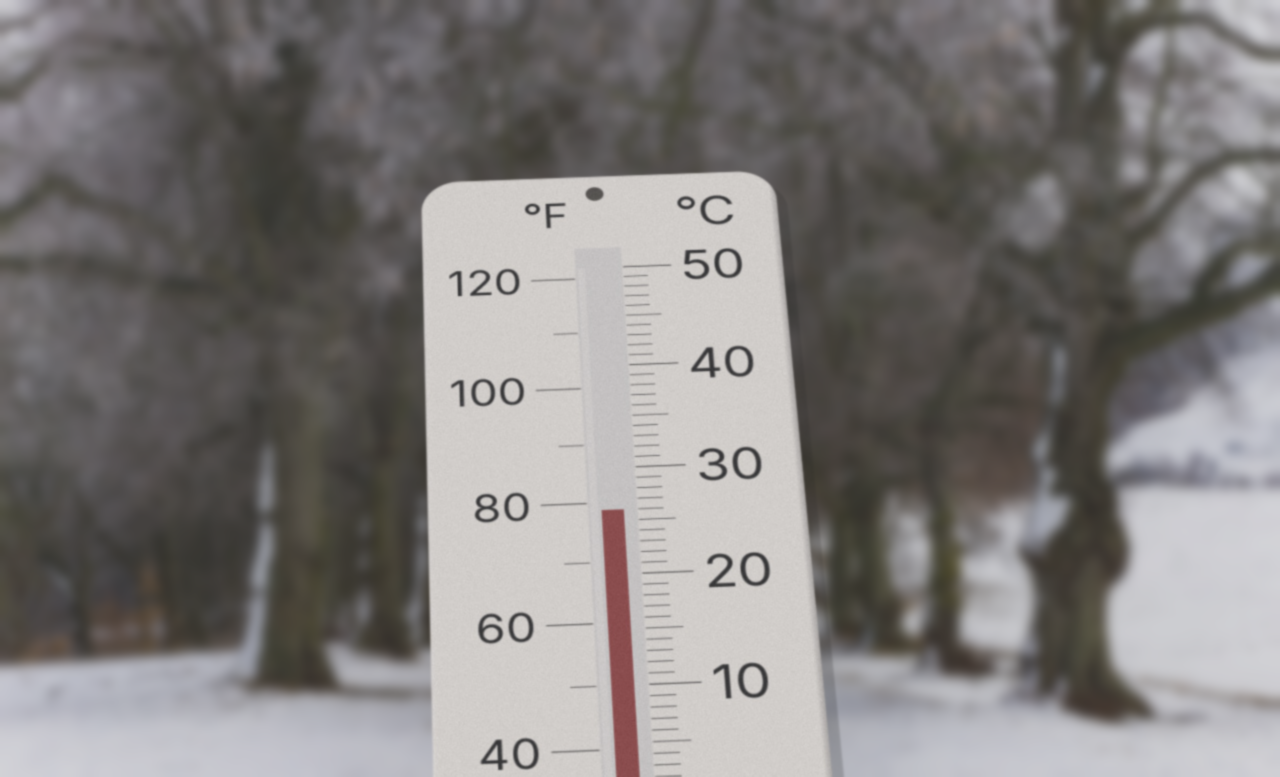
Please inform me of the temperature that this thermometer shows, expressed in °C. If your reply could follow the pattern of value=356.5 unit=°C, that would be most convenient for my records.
value=26 unit=°C
